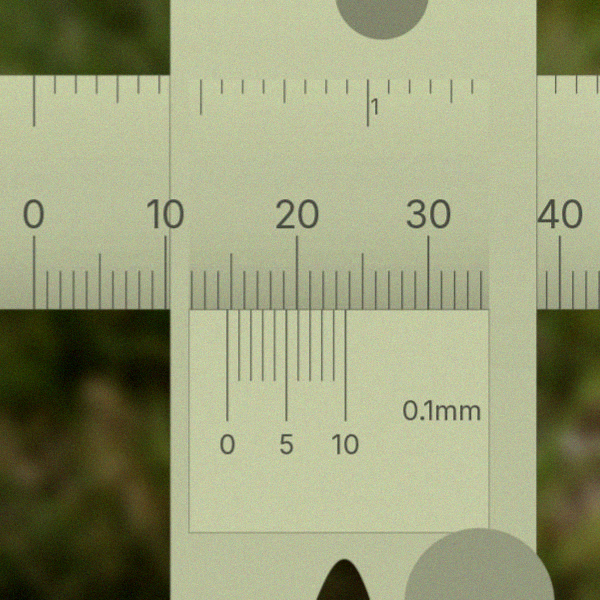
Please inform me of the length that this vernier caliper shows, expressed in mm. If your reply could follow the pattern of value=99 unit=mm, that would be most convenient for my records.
value=14.7 unit=mm
